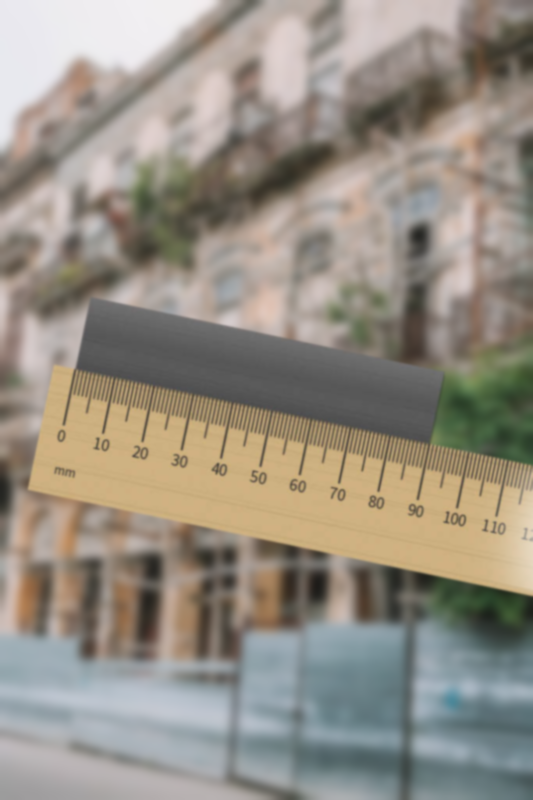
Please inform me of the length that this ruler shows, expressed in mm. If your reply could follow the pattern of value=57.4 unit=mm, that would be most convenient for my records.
value=90 unit=mm
